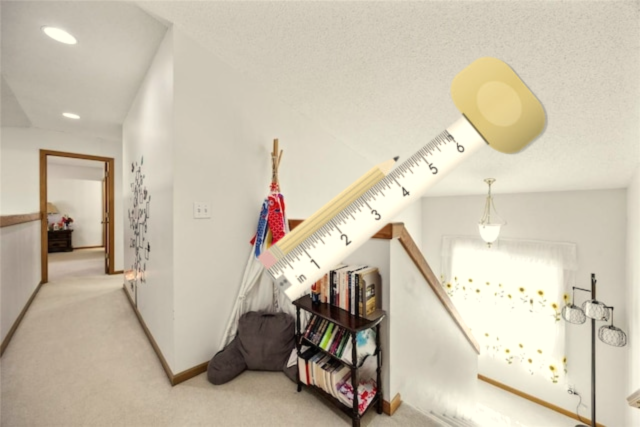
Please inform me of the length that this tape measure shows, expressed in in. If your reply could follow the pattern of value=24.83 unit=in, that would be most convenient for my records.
value=4.5 unit=in
